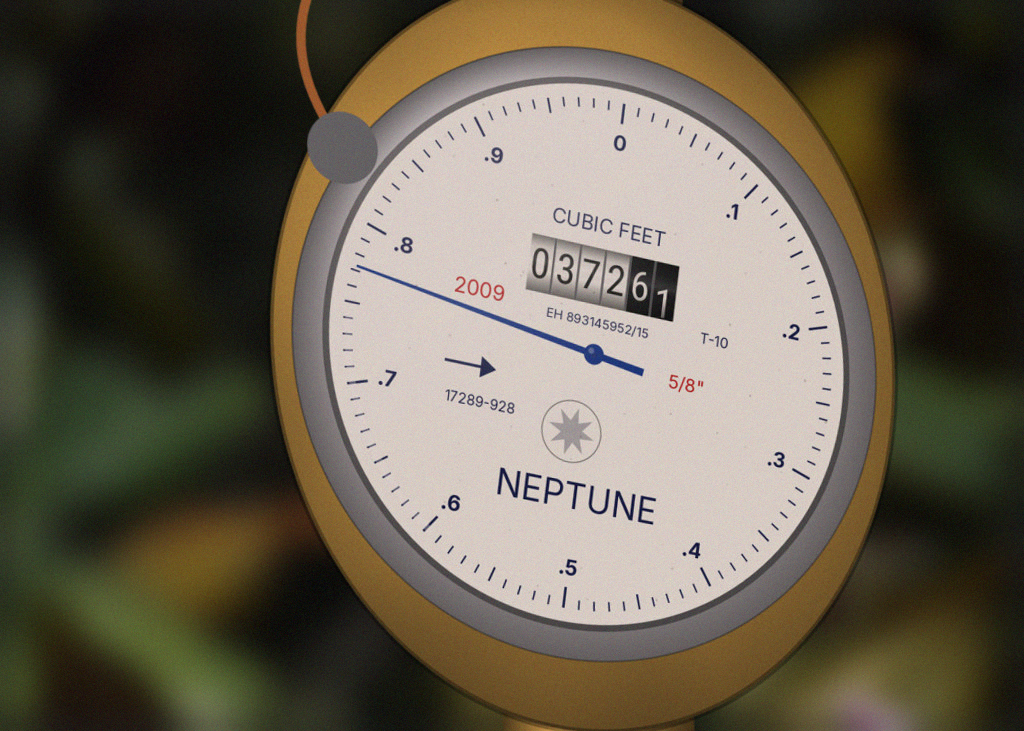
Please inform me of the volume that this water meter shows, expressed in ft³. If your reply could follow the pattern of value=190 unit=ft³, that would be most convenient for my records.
value=37260.77 unit=ft³
